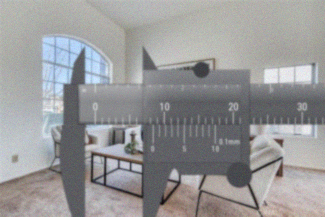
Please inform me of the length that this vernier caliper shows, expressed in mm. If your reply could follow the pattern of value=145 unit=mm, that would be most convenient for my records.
value=8.4 unit=mm
